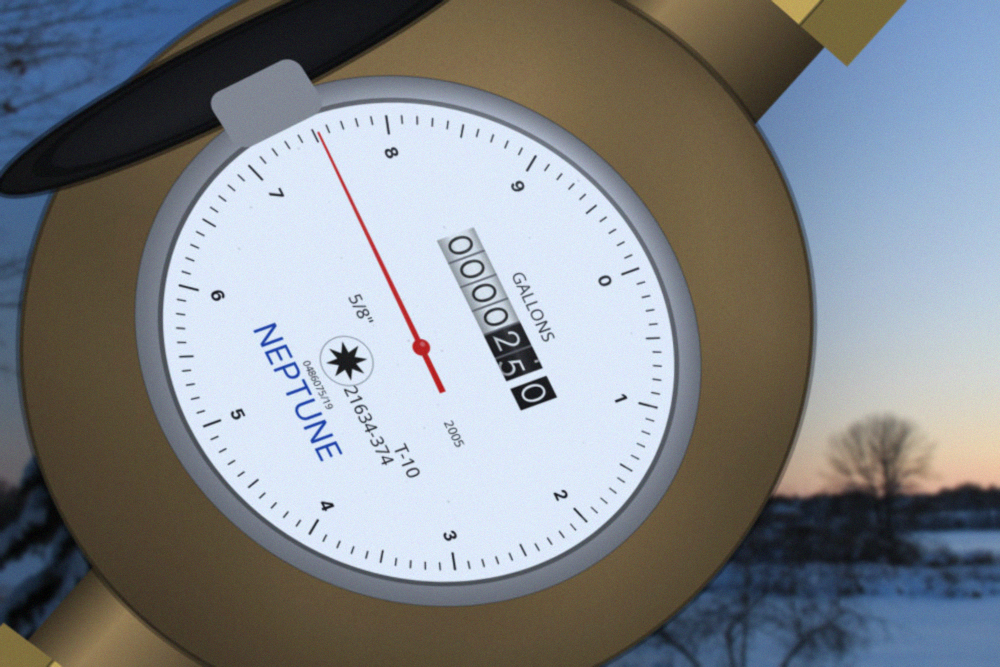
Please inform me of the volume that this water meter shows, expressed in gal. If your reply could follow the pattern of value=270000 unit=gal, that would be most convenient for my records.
value=247.5 unit=gal
